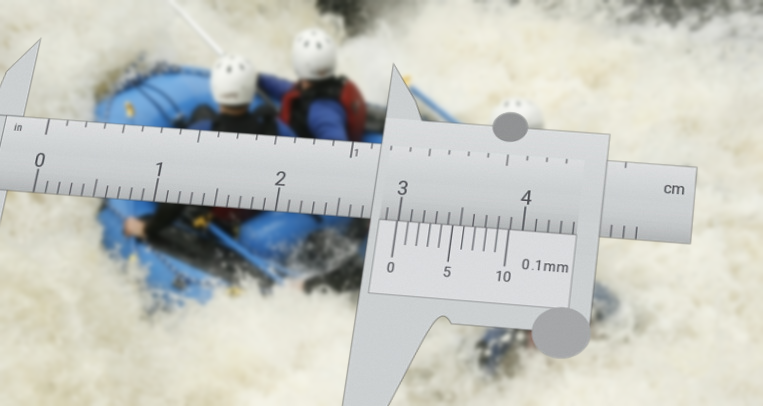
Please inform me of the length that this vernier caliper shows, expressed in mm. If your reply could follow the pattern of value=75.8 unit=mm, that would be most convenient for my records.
value=29.9 unit=mm
